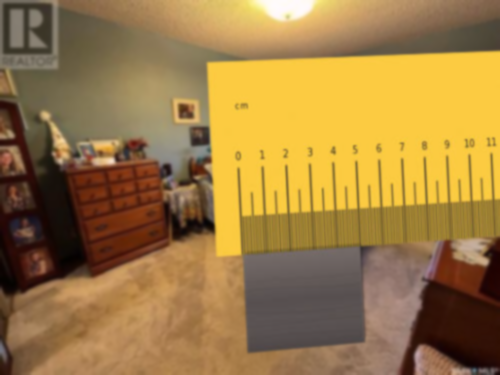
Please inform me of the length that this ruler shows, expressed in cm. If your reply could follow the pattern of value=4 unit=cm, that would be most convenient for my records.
value=5 unit=cm
